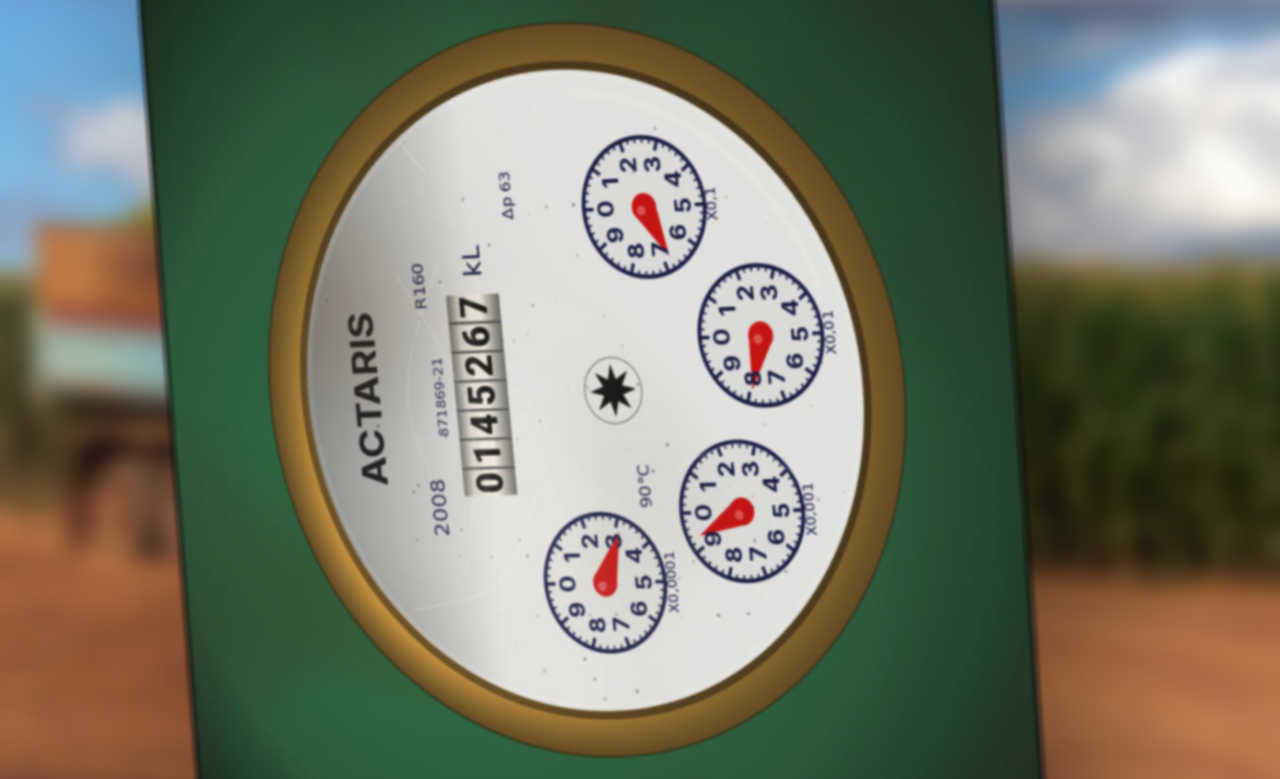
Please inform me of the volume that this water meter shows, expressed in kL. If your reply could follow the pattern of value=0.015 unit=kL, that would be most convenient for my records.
value=145267.6793 unit=kL
